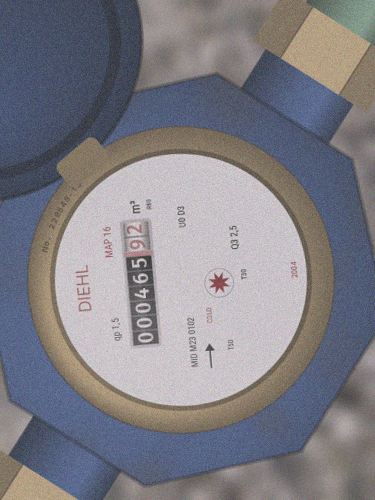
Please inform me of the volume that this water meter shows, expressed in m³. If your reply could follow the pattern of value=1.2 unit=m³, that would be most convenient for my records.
value=465.92 unit=m³
